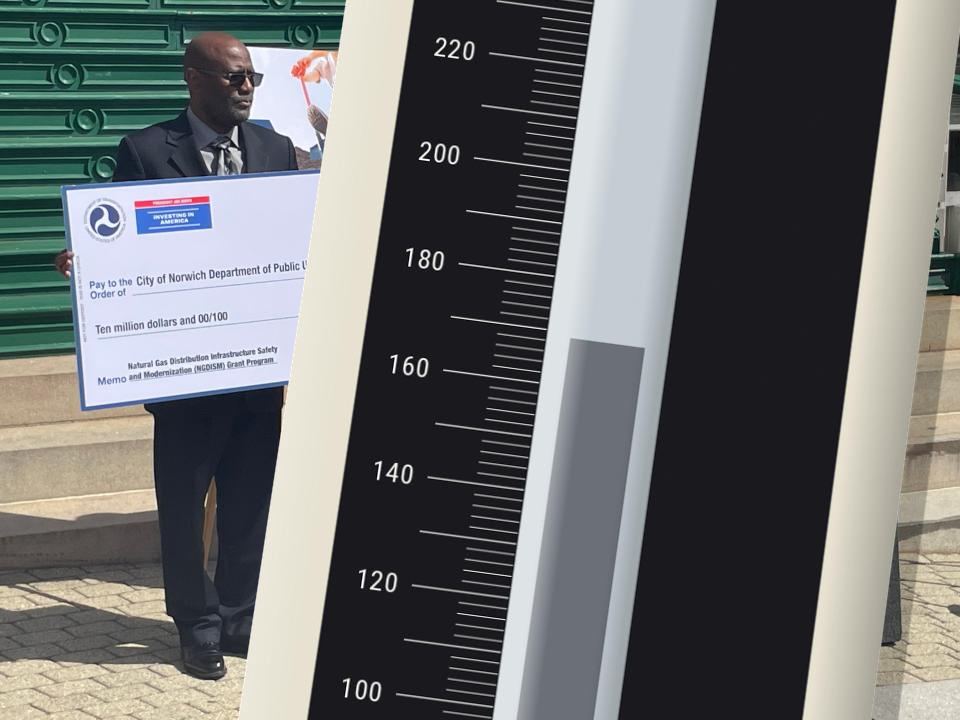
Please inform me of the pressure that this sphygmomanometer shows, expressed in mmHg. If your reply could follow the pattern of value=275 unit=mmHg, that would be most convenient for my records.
value=169 unit=mmHg
